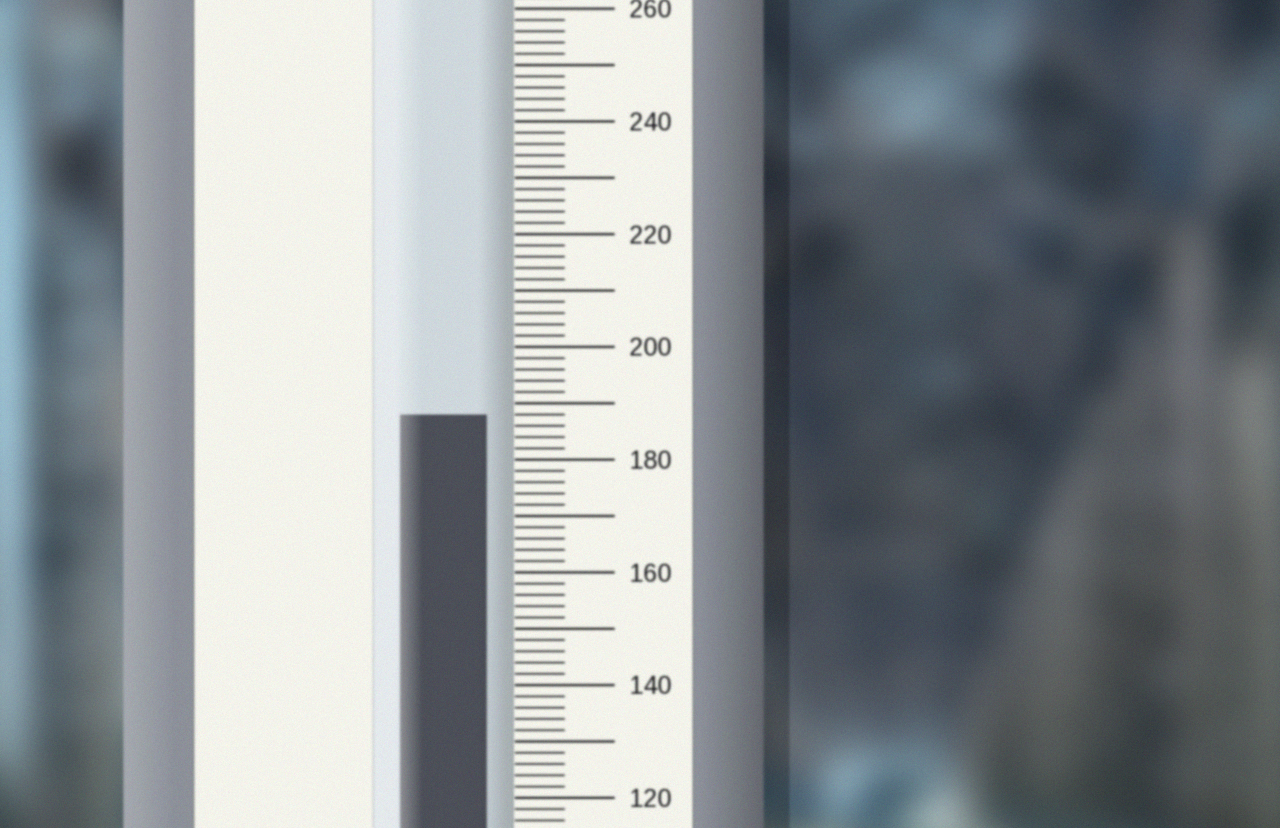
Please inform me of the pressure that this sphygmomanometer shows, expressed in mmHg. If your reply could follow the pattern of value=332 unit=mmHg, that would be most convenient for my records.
value=188 unit=mmHg
